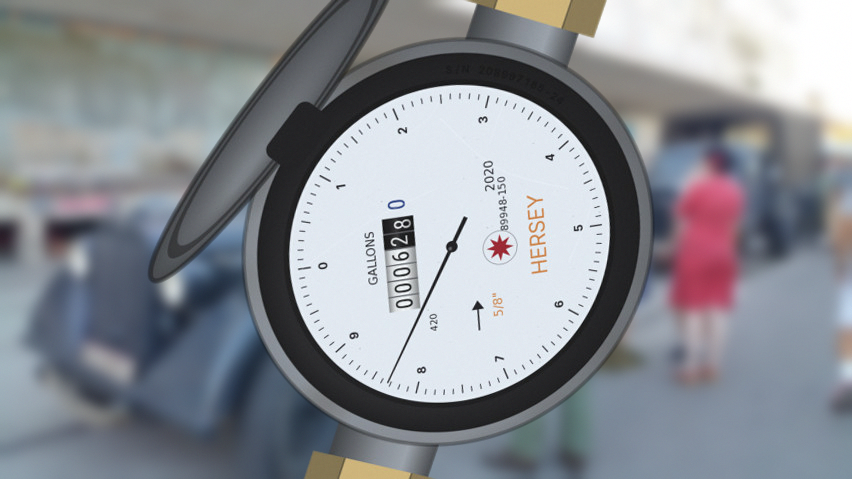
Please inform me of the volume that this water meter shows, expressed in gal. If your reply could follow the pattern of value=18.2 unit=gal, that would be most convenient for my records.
value=6278.3 unit=gal
